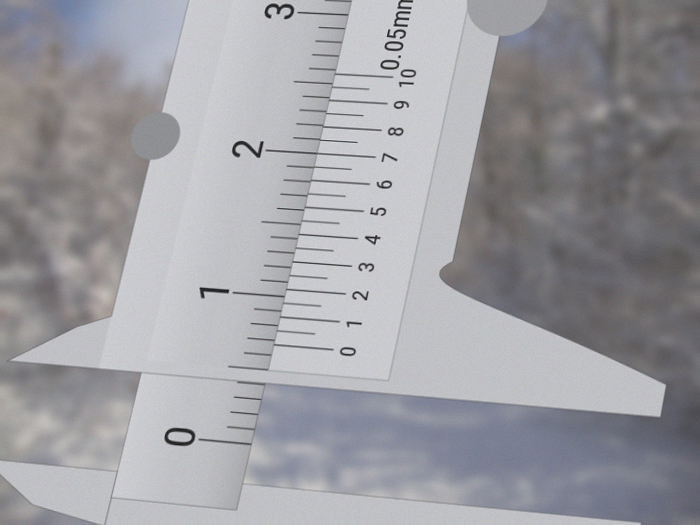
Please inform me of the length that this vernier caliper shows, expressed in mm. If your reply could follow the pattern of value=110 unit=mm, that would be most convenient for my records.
value=6.7 unit=mm
